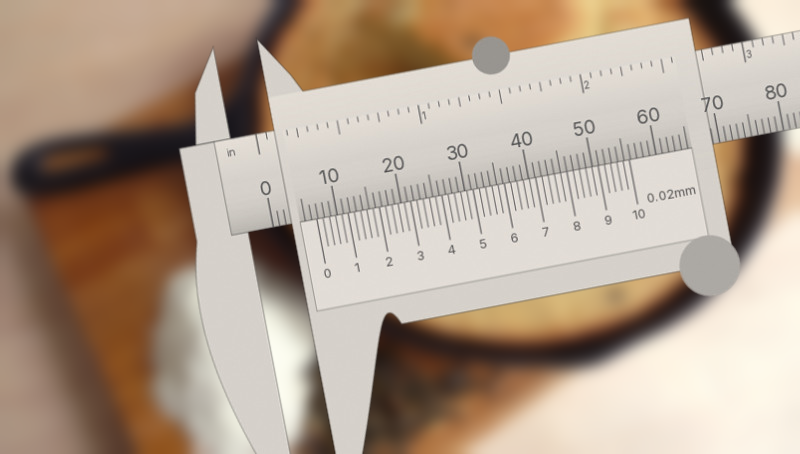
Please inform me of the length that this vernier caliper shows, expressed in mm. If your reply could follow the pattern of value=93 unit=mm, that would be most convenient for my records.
value=6.8 unit=mm
